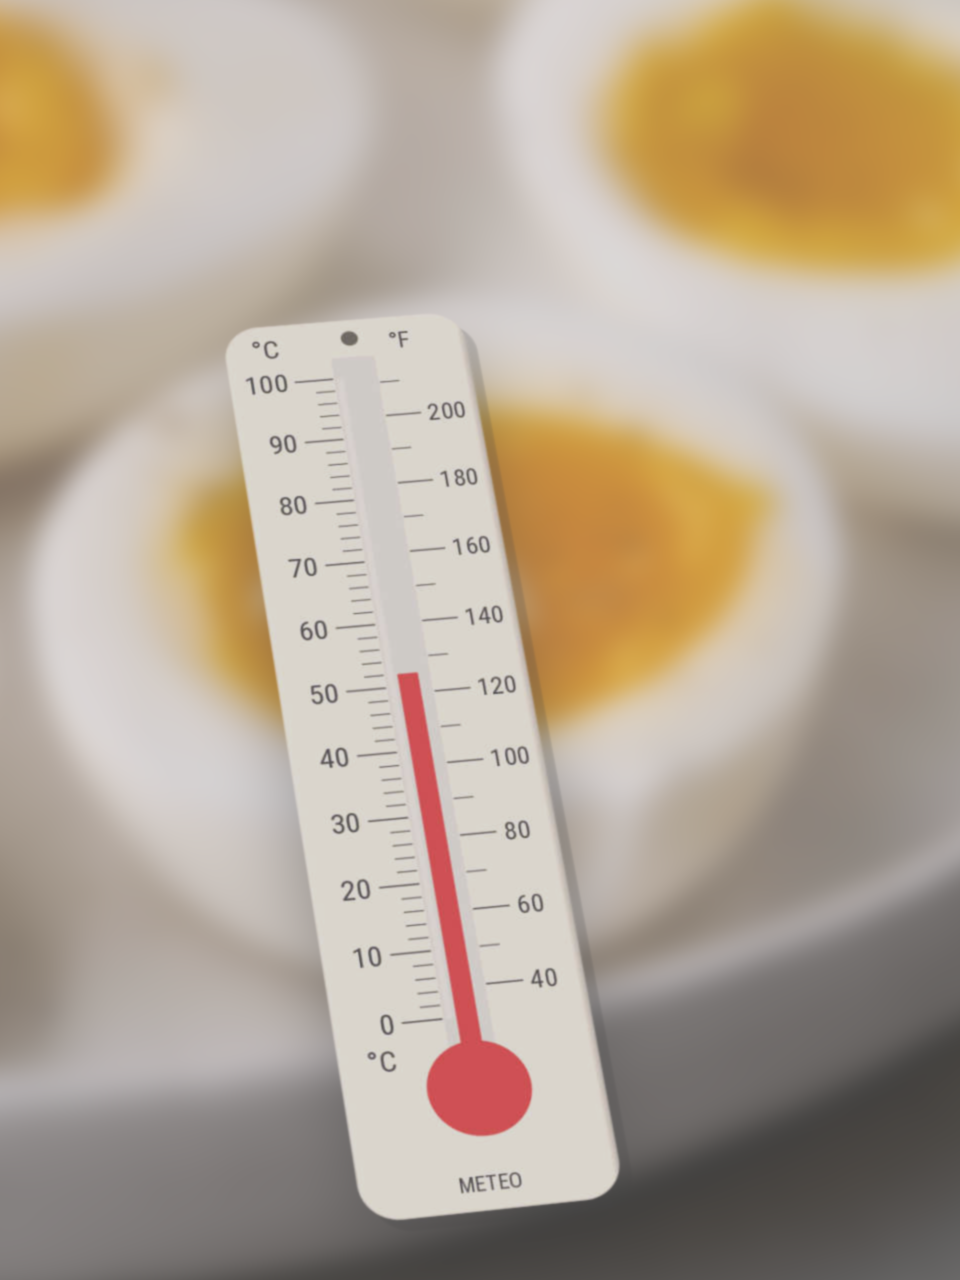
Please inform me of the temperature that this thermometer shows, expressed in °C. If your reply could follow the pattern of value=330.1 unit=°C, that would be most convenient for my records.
value=52 unit=°C
